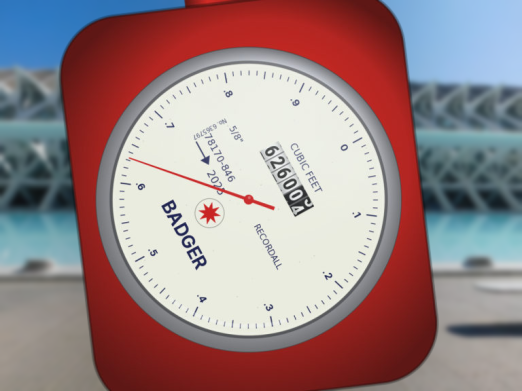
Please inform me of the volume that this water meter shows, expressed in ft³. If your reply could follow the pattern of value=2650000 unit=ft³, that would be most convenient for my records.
value=626003.63 unit=ft³
